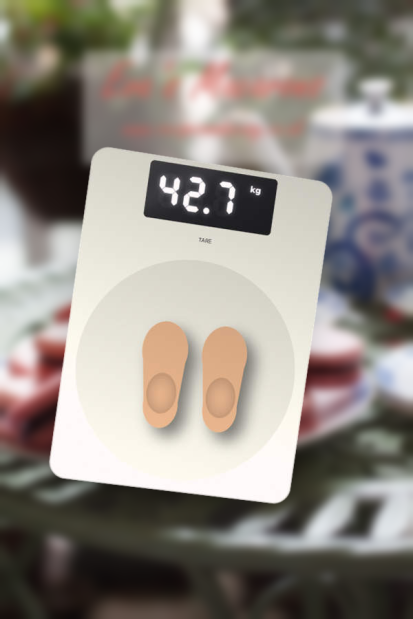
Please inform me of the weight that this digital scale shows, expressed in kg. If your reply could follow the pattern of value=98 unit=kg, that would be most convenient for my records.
value=42.7 unit=kg
